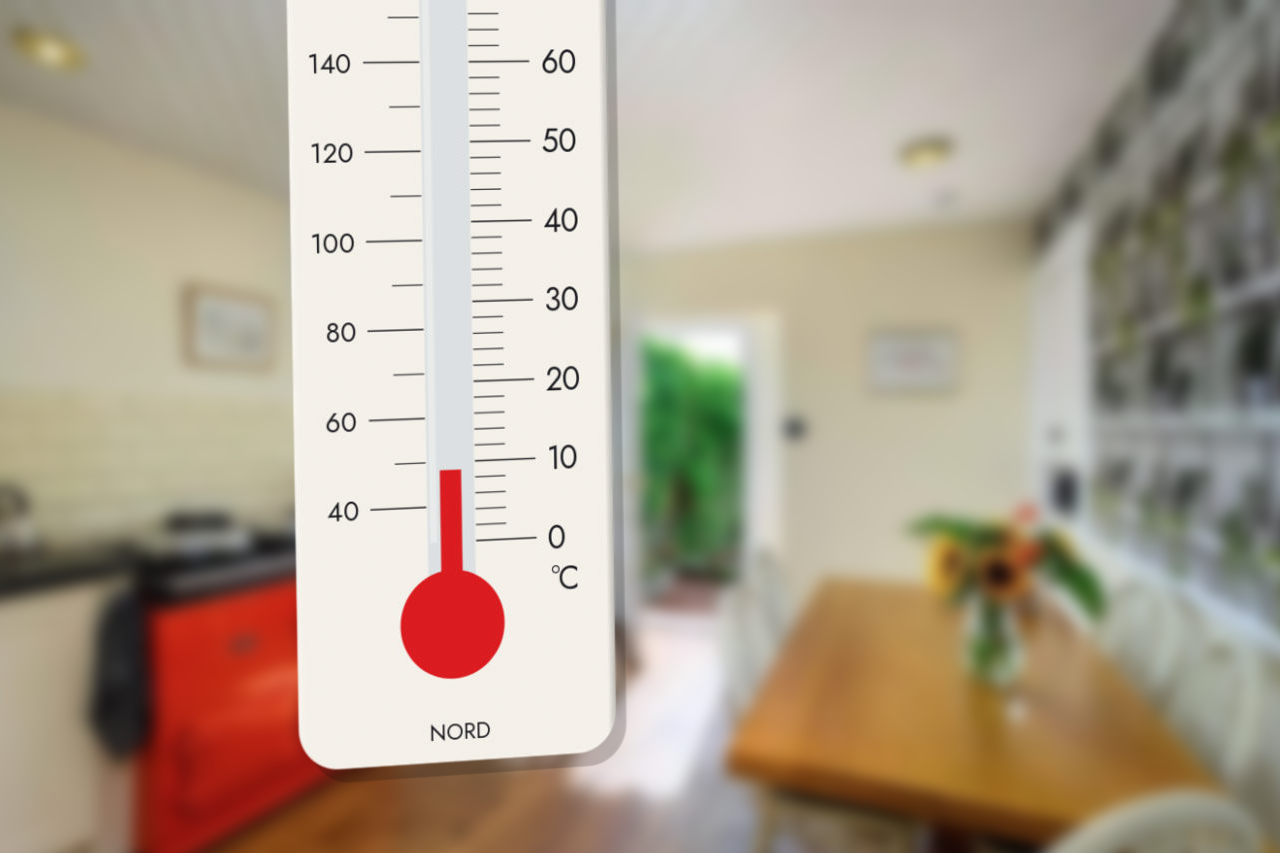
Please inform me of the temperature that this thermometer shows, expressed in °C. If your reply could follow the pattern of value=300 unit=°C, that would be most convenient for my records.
value=9 unit=°C
